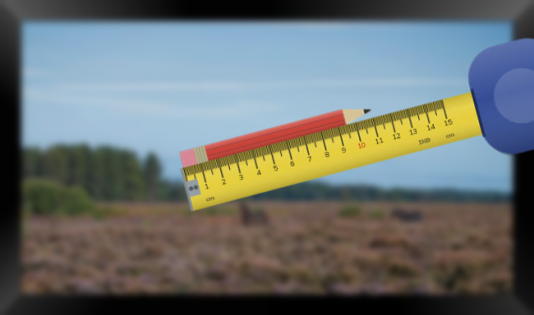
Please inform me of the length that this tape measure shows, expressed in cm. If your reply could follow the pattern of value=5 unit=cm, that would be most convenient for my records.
value=11 unit=cm
